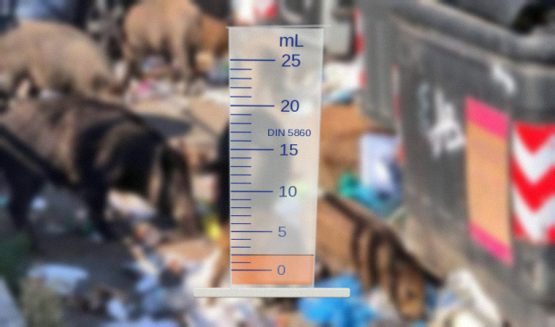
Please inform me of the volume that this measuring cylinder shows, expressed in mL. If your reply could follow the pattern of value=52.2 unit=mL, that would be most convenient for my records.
value=2 unit=mL
